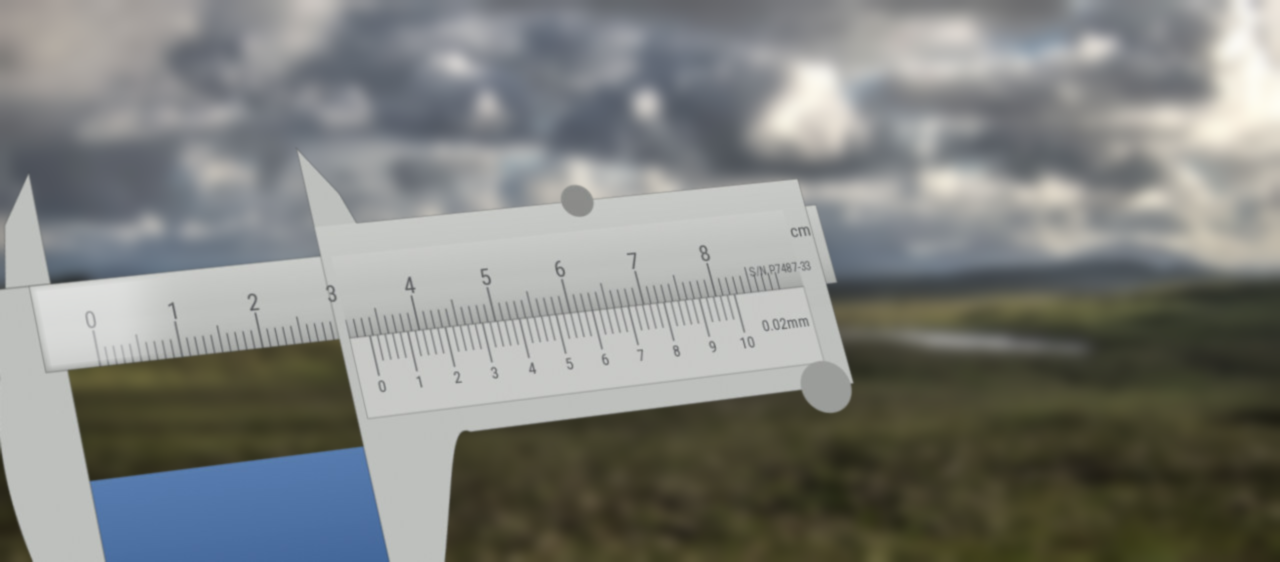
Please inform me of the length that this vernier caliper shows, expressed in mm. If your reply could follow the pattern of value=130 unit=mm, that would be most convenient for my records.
value=33.6 unit=mm
